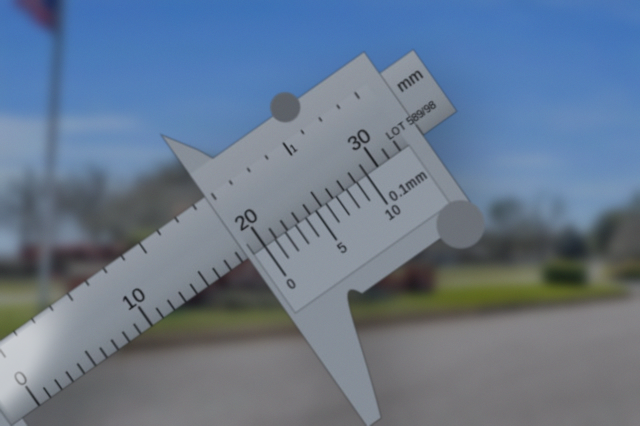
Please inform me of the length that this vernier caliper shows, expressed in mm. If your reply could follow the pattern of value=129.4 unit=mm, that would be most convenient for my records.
value=20.0 unit=mm
